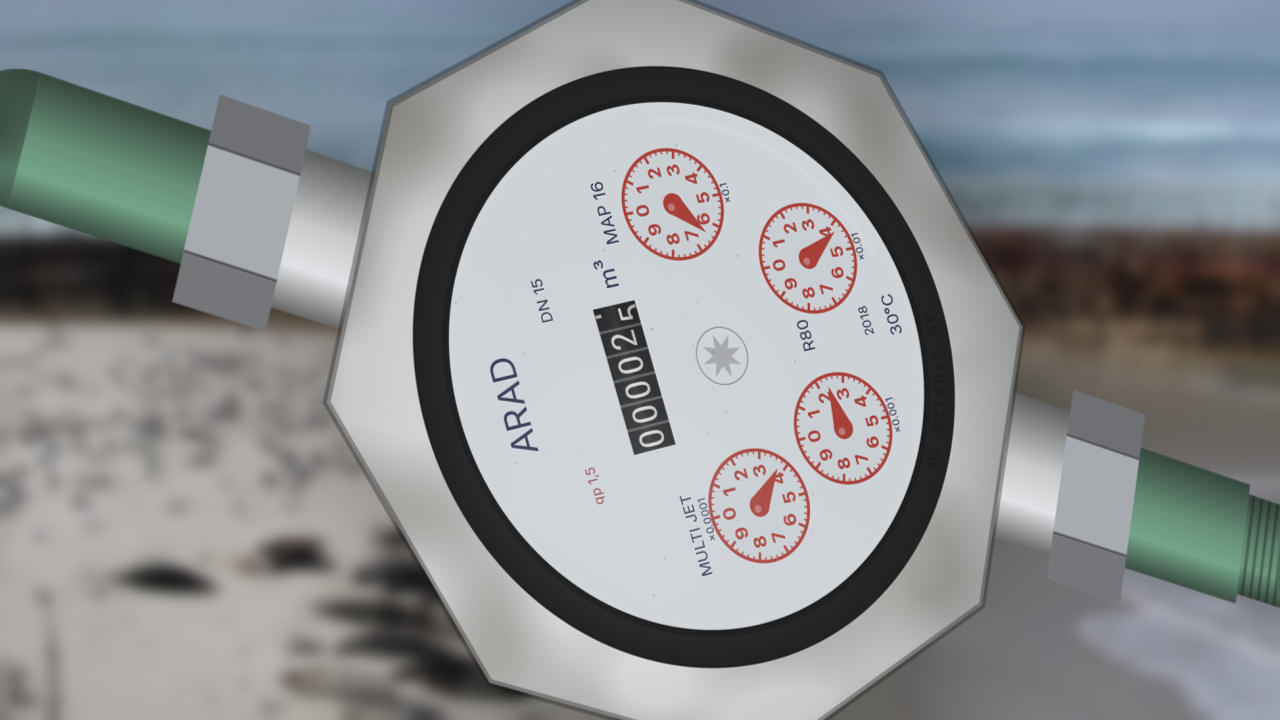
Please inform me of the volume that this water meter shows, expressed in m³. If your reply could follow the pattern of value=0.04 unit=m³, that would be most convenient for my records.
value=24.6423 unit=m³
